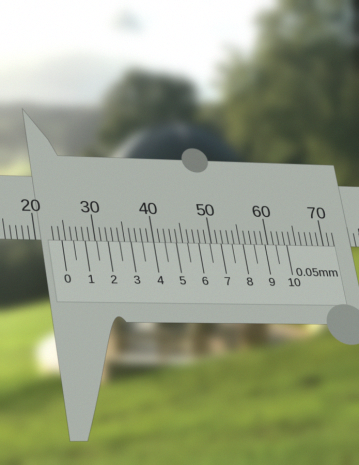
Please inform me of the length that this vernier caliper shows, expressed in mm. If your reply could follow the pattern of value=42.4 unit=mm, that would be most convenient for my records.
value=24.4 unit=mm
